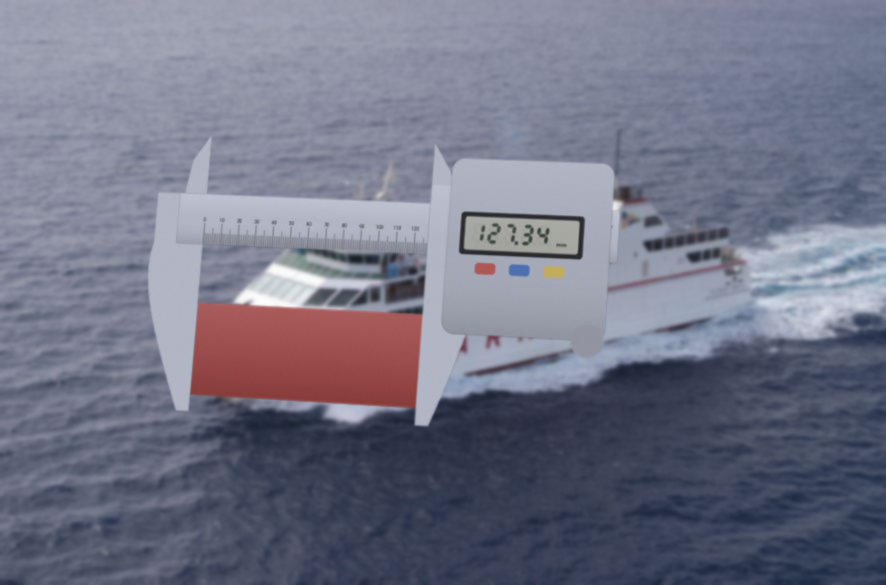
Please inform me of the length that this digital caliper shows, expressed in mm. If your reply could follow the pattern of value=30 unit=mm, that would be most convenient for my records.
value=127.34 unit=mm
